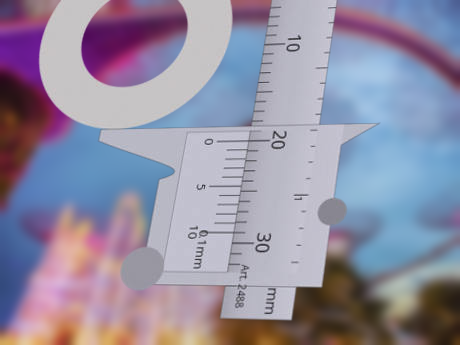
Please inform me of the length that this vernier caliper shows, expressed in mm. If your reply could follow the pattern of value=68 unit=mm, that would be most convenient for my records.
value=20.0 unit=mm
